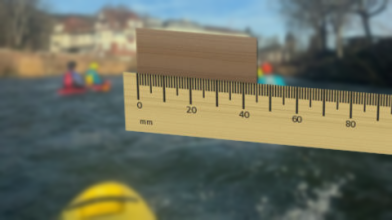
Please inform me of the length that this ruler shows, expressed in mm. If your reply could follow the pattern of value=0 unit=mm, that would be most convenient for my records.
value=45 unit=mm
